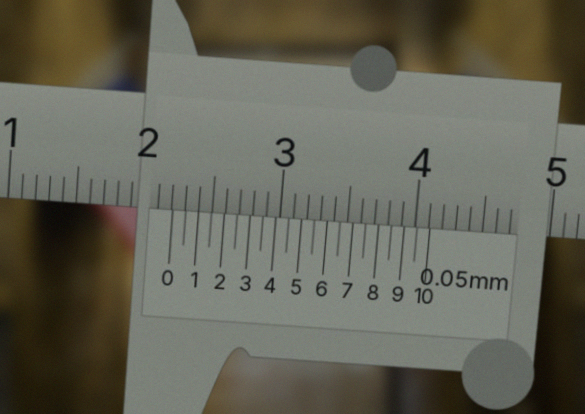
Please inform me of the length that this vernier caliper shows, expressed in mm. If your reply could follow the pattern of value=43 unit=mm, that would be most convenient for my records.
value=22.1 unit=mm
